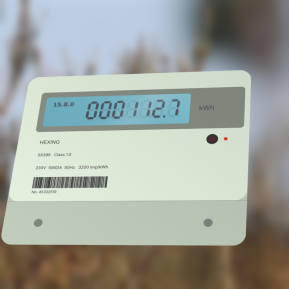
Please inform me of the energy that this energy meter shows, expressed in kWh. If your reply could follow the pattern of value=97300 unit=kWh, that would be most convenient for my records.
value=112.7 unit=kWh
